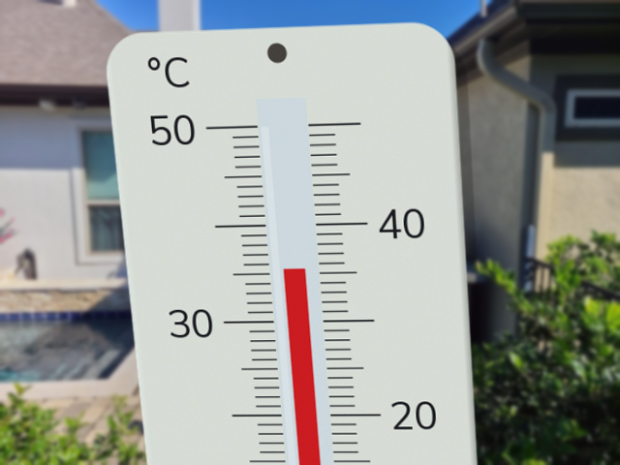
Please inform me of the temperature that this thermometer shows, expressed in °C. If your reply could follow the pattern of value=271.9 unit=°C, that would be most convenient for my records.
value=35.5 unit=°C
